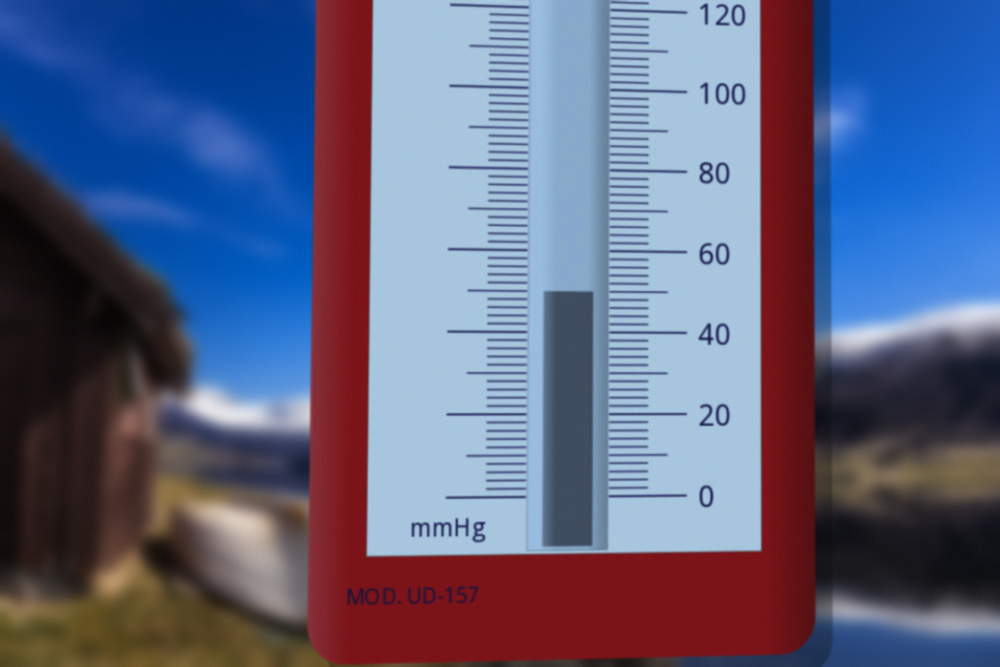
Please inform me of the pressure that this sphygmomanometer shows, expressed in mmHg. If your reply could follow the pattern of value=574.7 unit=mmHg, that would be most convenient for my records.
value=50 unit=mmHg
